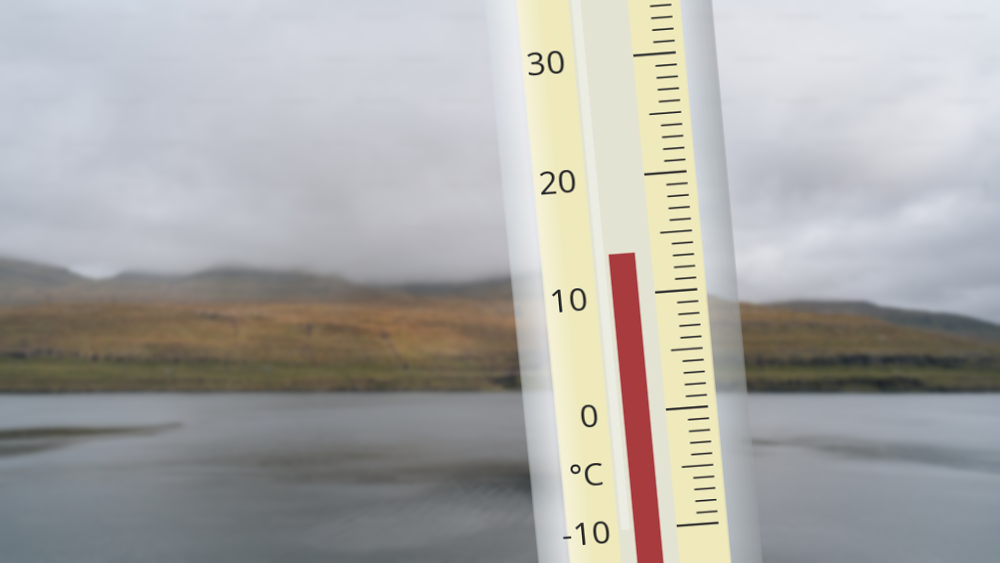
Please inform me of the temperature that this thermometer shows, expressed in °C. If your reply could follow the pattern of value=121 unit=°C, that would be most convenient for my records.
value=13.5 unit=°C
